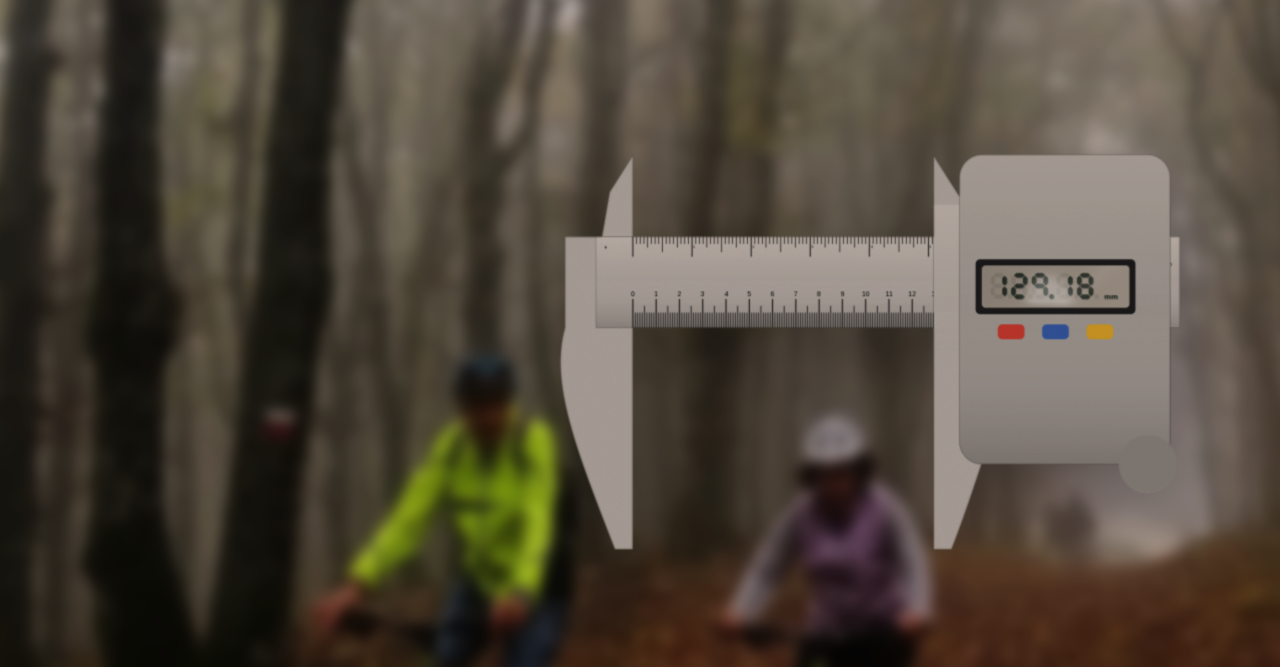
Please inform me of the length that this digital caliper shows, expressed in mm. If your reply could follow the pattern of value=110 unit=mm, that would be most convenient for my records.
value=129.18 unit=mm
